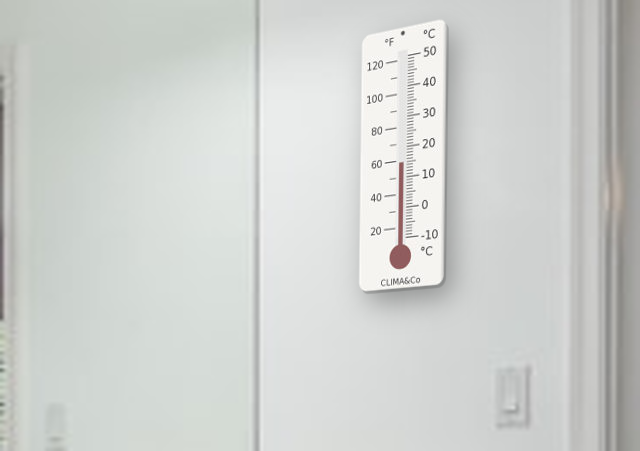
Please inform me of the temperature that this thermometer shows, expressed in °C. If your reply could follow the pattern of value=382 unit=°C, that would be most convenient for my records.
value=15 unit=°C
